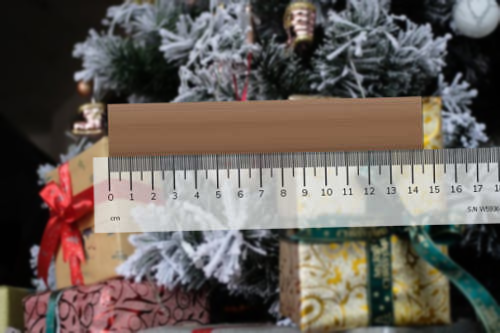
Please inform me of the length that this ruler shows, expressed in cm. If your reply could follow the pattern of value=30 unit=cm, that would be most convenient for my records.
value=14.5 unit=cm
